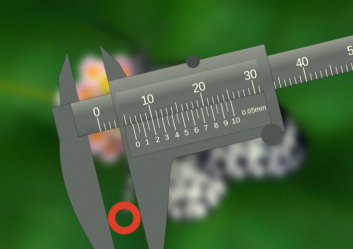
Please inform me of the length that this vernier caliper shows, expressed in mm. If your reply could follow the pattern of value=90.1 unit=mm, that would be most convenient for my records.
value=6.2 unit=mm
